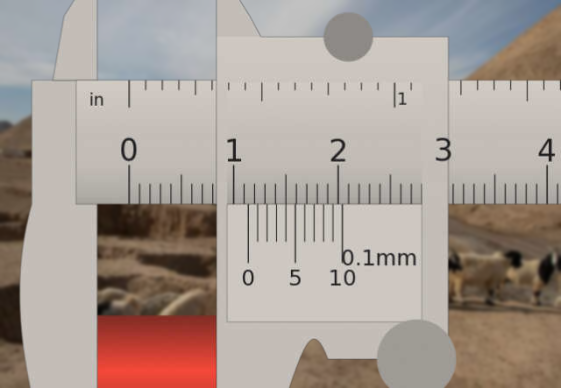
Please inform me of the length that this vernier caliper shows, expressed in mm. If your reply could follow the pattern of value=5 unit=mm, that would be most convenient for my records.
value=11.4 unit=mm
